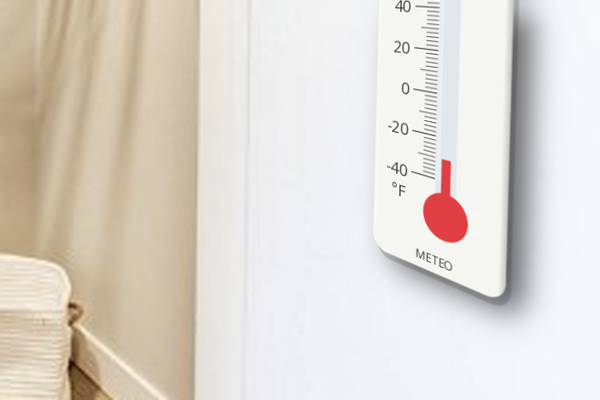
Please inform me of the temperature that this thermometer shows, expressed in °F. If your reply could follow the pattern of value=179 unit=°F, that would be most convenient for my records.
value=-30 unit=°F
